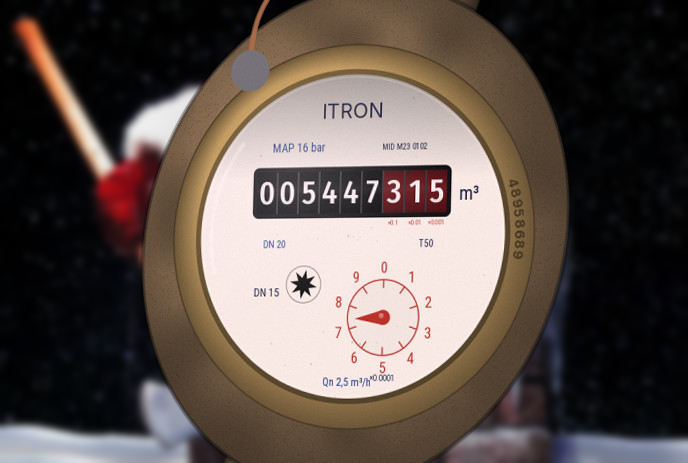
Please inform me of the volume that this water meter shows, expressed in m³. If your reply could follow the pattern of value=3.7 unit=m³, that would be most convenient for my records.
value=5447.3157 unit=m³
